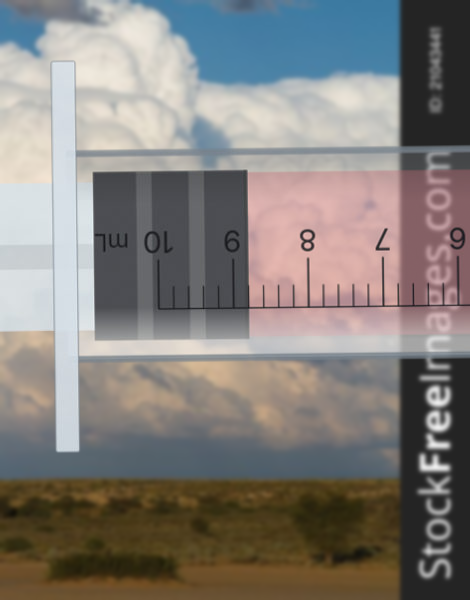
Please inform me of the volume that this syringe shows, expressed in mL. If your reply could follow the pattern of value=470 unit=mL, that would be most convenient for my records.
value=8.8 unit=mL
